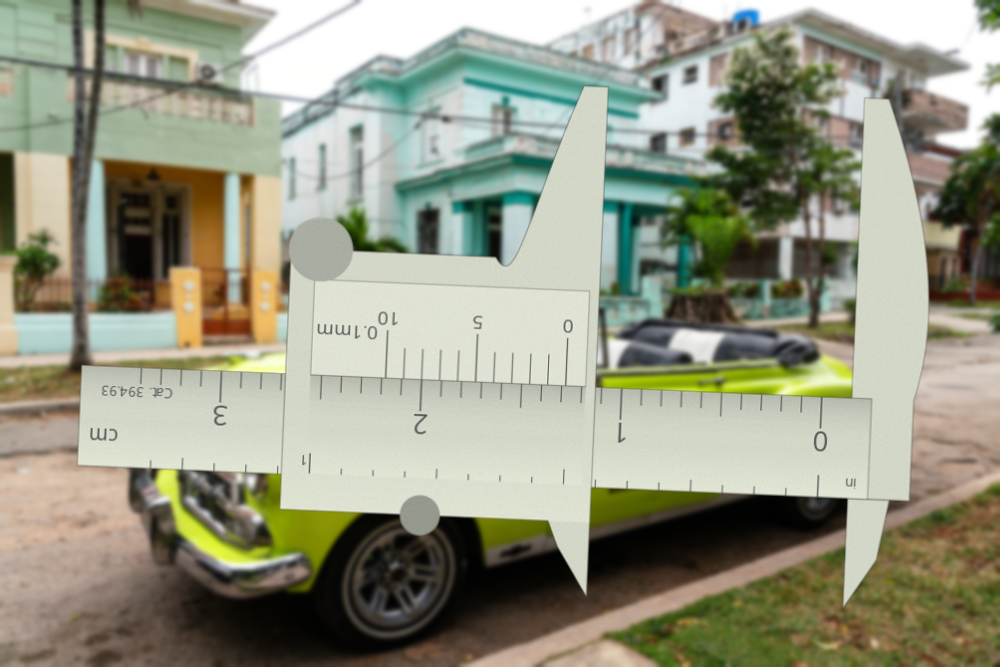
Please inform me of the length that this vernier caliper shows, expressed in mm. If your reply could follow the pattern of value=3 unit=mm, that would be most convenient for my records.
value=12.8 unit=mm
